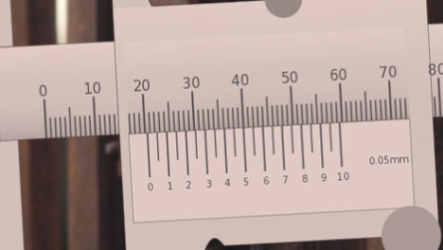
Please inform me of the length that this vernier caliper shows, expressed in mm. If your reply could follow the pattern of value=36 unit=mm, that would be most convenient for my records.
value=20.5 unit=mm
